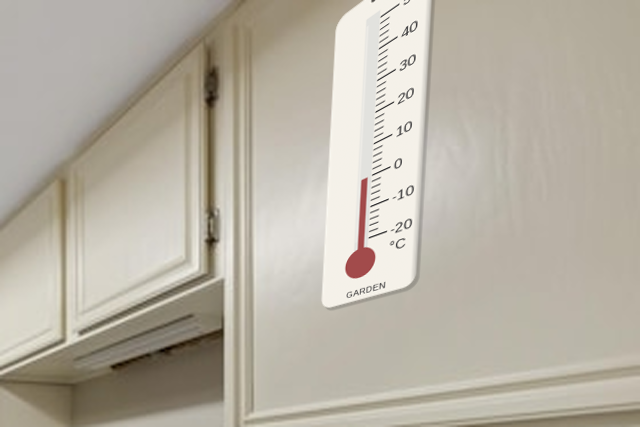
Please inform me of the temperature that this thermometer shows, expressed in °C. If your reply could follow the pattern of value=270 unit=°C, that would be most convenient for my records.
value=0 unit=°C
